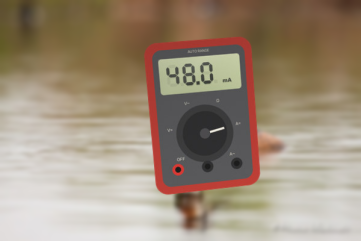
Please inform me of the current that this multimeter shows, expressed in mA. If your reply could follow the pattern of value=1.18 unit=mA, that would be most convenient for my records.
value=48.0 unit=mA
